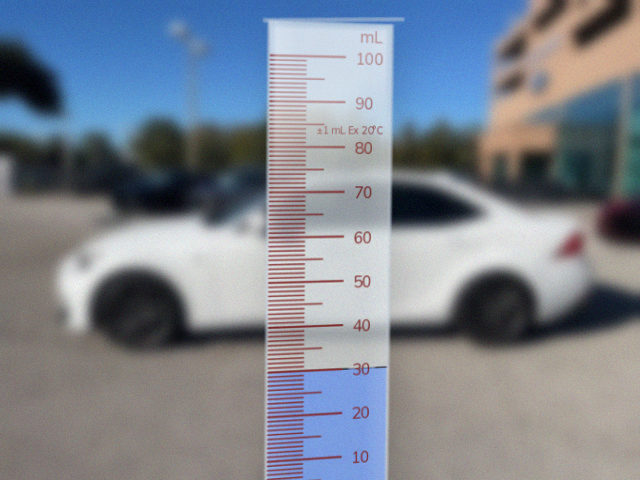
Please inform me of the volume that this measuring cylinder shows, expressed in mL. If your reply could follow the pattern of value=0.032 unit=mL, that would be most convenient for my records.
value=30 unit=mL
